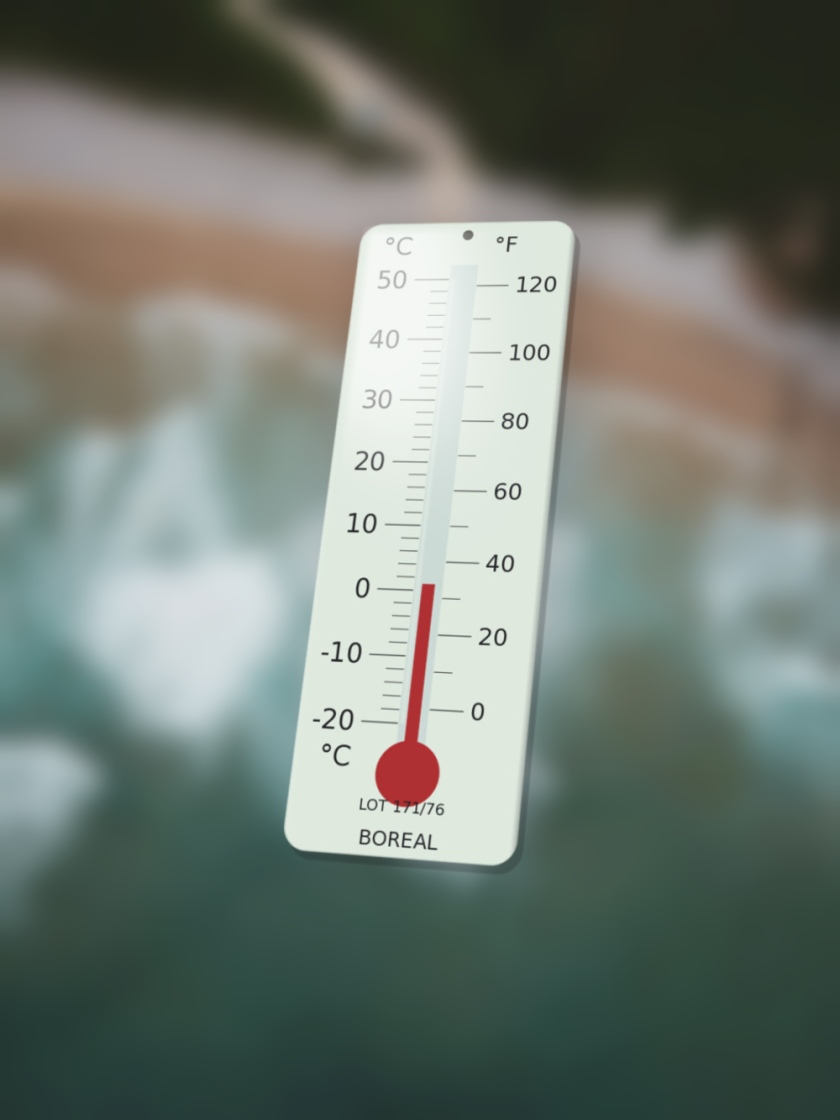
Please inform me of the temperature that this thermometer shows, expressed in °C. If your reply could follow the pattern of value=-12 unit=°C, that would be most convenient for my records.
value=1 unit=°C
